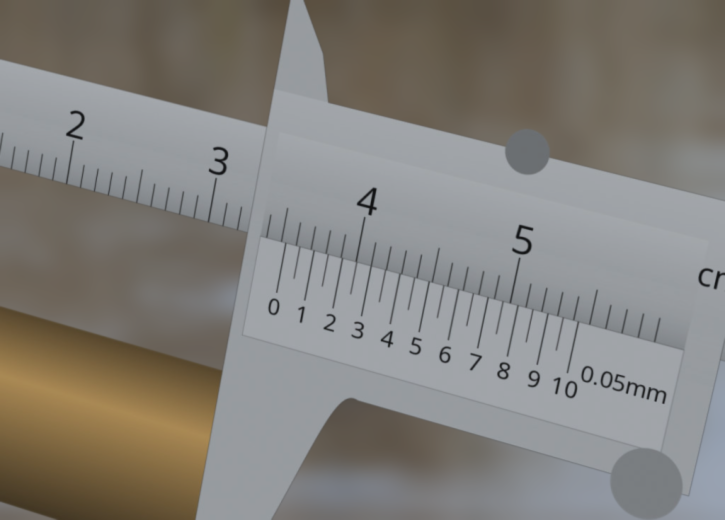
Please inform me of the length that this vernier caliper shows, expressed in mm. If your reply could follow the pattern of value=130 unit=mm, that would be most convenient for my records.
value=35.3 unit=mm
